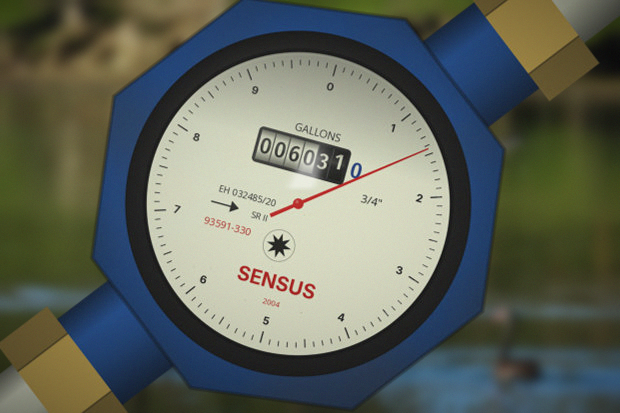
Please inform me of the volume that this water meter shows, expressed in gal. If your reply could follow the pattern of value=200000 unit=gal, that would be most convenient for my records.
value=60311.4 unit=gal
